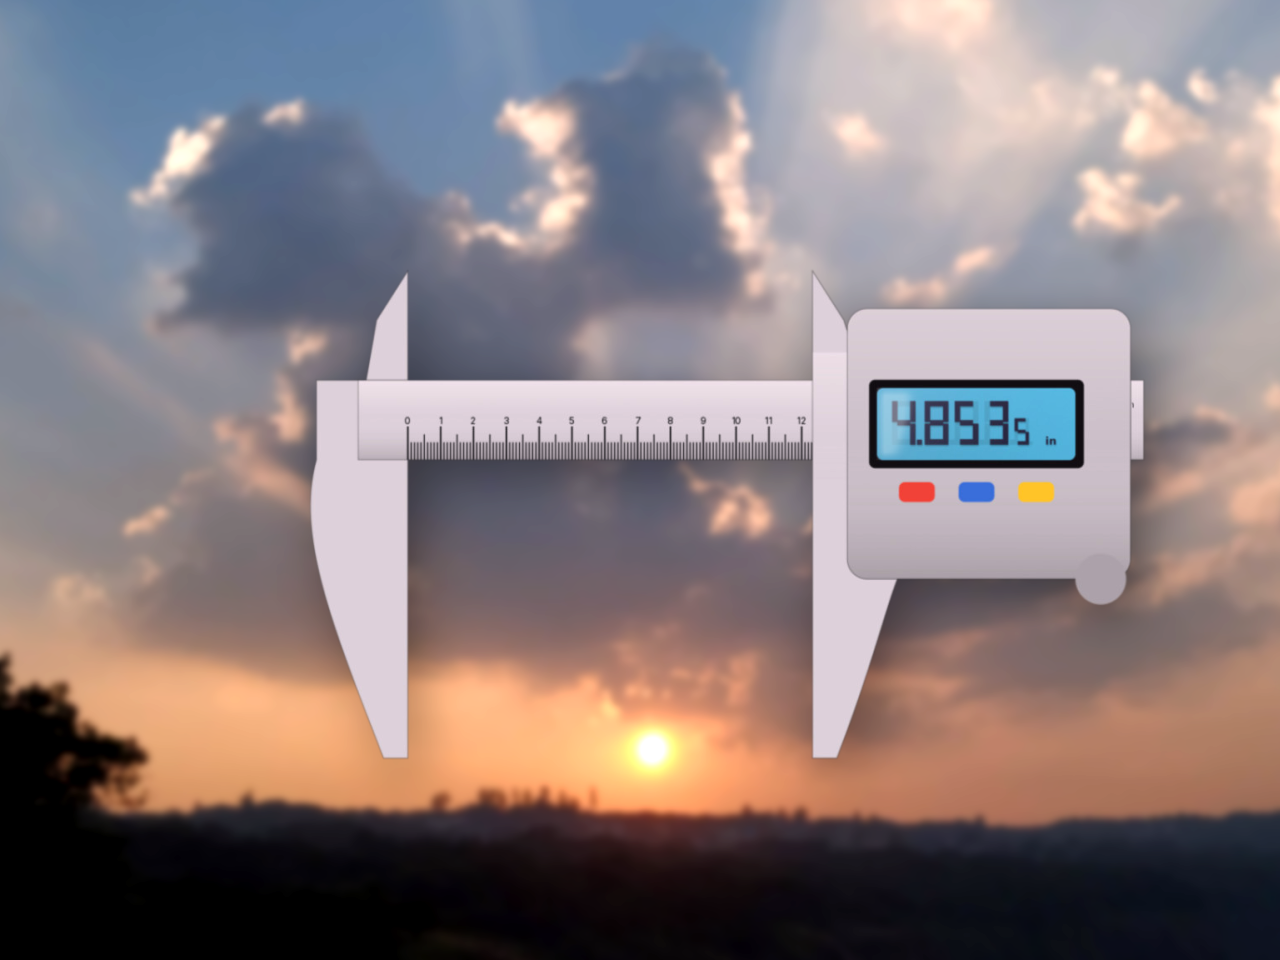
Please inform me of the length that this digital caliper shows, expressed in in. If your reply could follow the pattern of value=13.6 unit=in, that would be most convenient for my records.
value=4.8535 unit=in
